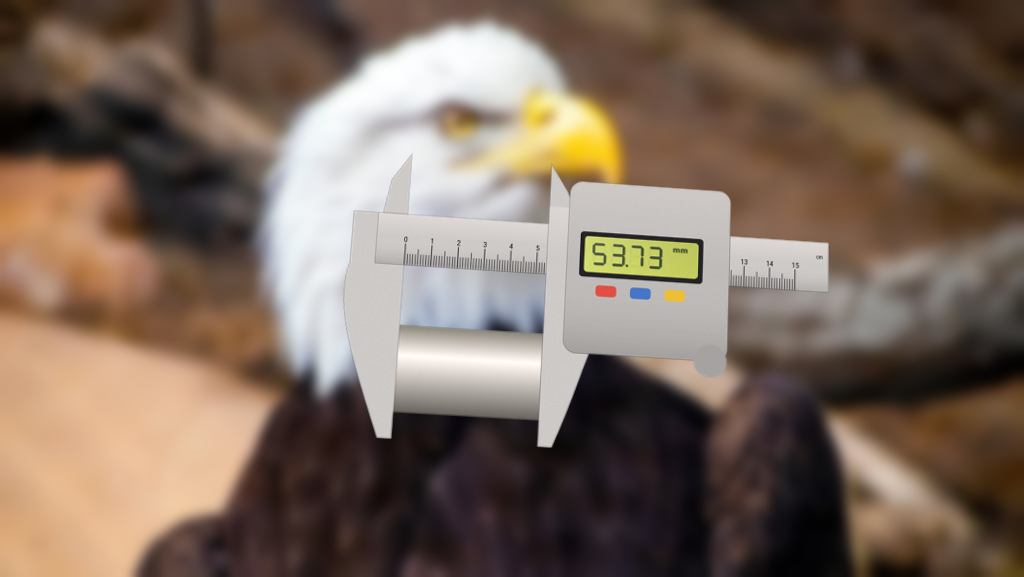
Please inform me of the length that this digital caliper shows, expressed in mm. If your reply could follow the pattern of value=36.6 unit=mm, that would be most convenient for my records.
value=53.73 unit=mm
